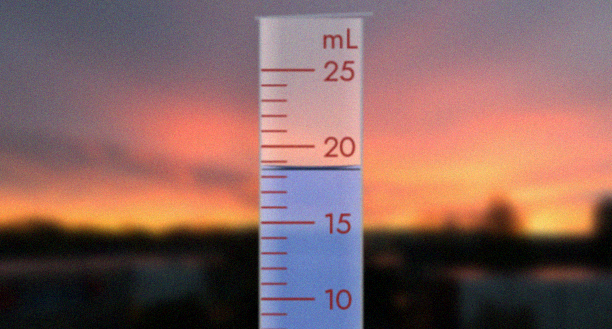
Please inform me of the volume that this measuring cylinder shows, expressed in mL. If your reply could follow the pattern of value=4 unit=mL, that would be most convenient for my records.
value=18.5 unit=mL
